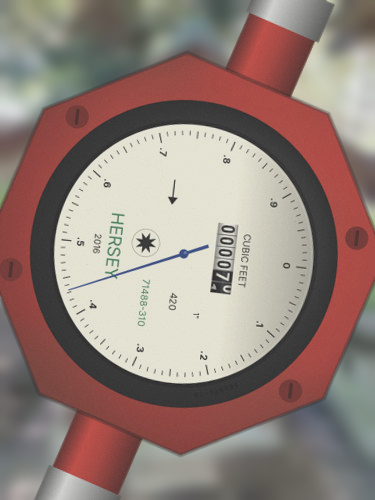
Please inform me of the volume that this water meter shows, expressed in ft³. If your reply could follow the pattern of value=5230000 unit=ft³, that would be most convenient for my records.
value=70.43 unit=ft³
